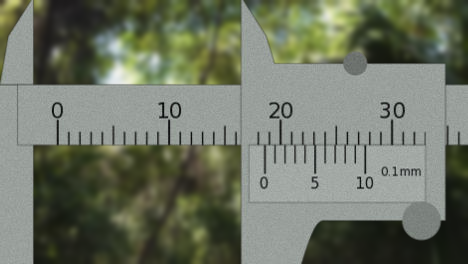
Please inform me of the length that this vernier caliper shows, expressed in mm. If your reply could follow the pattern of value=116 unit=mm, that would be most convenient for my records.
value=18.6 unit=mm
